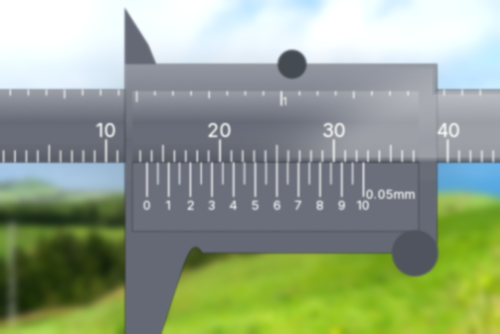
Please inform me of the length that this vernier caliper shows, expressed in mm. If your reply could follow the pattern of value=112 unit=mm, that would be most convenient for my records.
value=13.6 unit=mm
